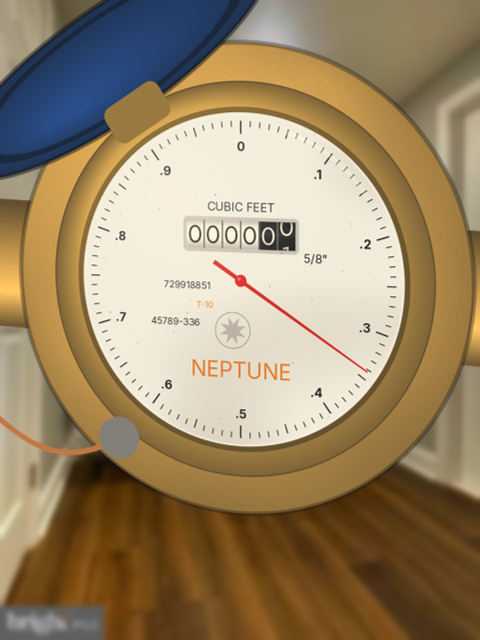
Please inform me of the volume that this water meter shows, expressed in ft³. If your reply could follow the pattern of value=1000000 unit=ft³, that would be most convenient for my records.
value=0.34 unit=ft³
